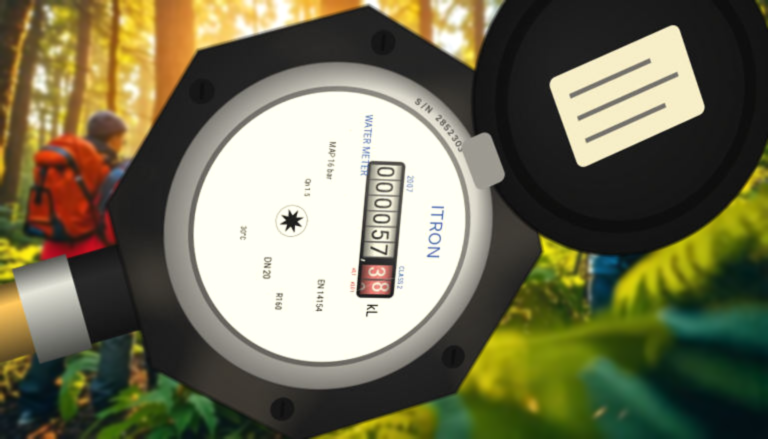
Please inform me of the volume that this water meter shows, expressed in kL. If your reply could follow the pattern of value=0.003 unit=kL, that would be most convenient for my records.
value=57.38 unit=kL
